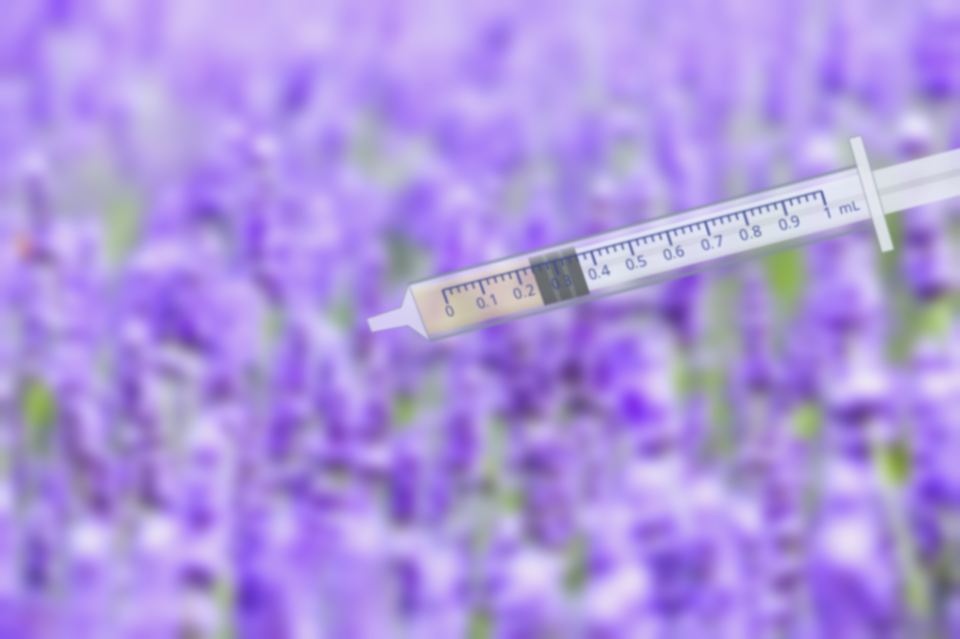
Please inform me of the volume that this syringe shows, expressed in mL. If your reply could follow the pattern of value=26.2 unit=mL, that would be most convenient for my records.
value=0.24 unit=mL
